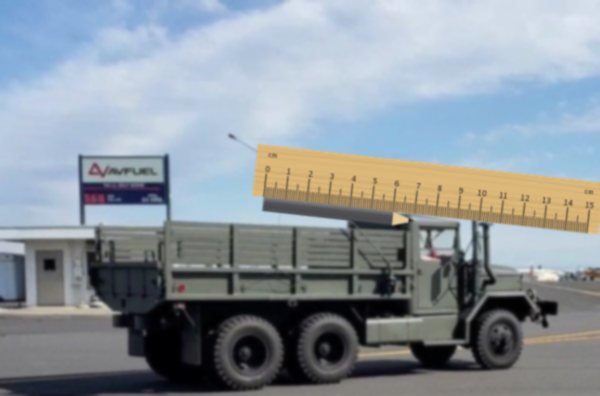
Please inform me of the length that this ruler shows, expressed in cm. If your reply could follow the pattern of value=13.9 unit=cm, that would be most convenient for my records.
value=7 unit=cm
